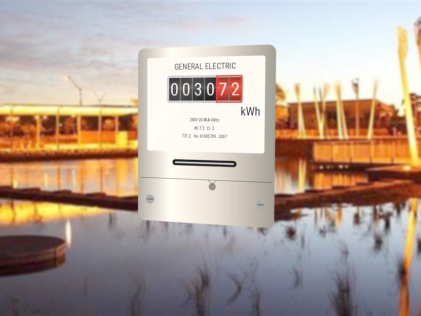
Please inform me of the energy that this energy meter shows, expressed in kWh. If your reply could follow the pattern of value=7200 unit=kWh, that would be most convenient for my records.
value=30.72 unit=kWh
